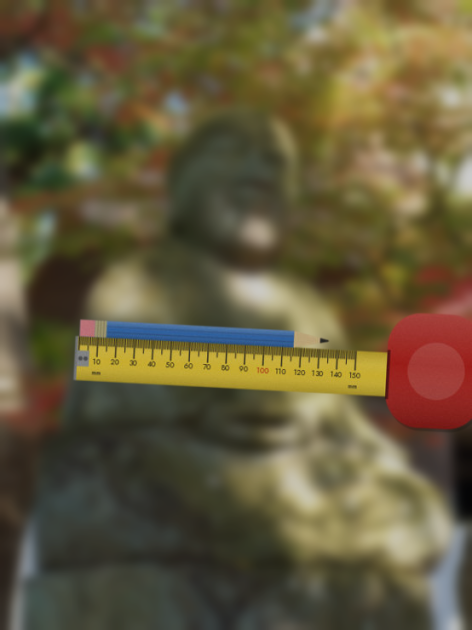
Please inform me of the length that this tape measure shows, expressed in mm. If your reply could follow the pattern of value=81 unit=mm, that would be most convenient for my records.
value=135 unit=mm
